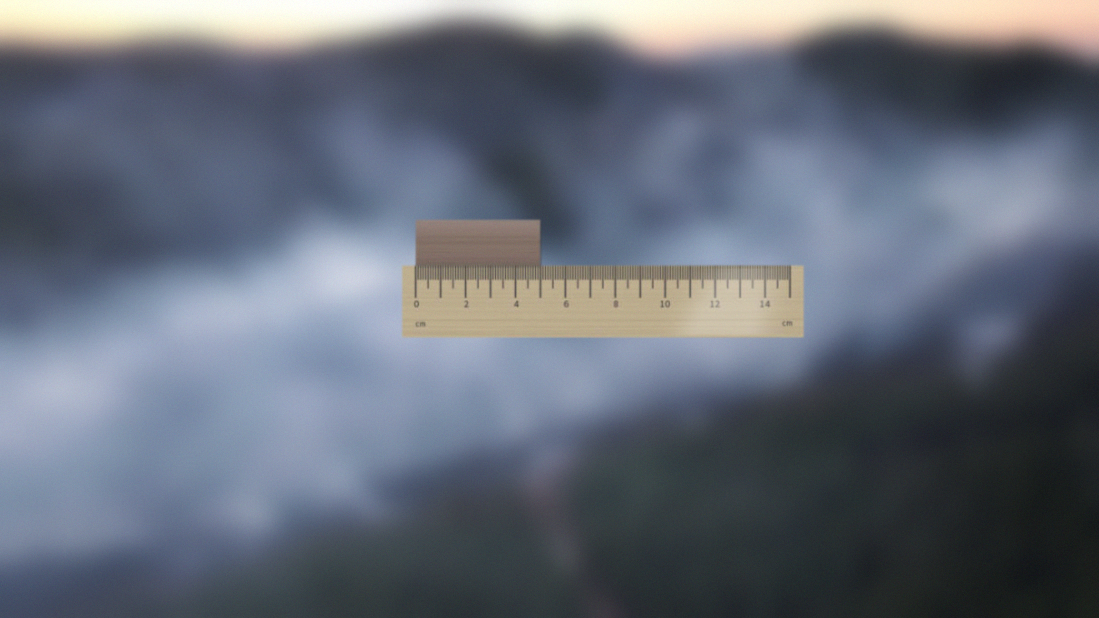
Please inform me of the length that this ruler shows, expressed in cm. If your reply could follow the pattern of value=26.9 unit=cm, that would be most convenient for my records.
value=5 unit=cm
